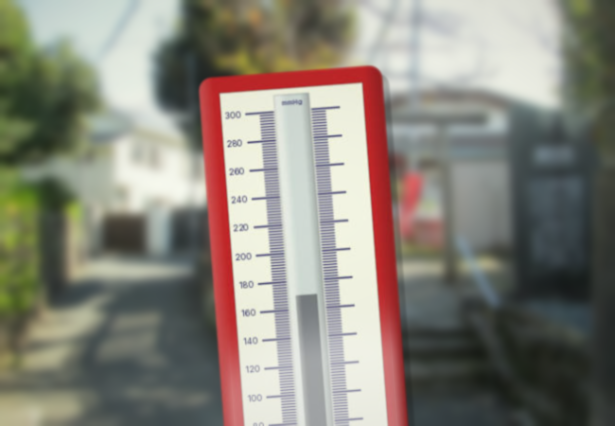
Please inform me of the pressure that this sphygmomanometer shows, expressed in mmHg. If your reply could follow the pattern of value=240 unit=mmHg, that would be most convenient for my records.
value=170 unit=mmHg
